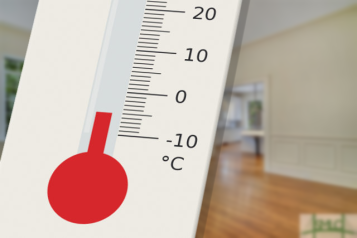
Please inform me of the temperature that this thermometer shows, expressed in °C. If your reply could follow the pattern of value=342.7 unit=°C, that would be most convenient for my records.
value=-5 unit=°C
